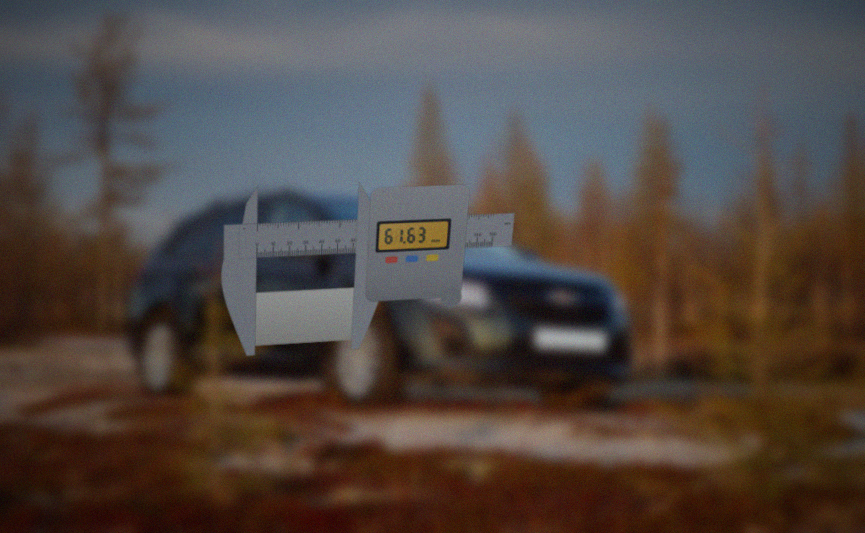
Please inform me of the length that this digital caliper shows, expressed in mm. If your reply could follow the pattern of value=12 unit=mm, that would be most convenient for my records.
value=61.63 unit=mm
